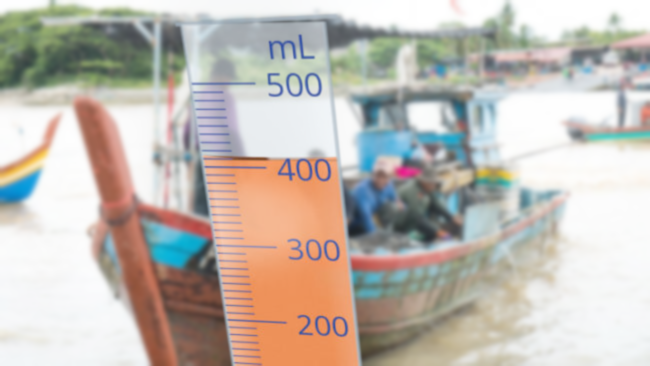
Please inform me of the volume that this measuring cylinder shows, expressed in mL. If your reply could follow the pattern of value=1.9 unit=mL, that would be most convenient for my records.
value=410 unit=mL
